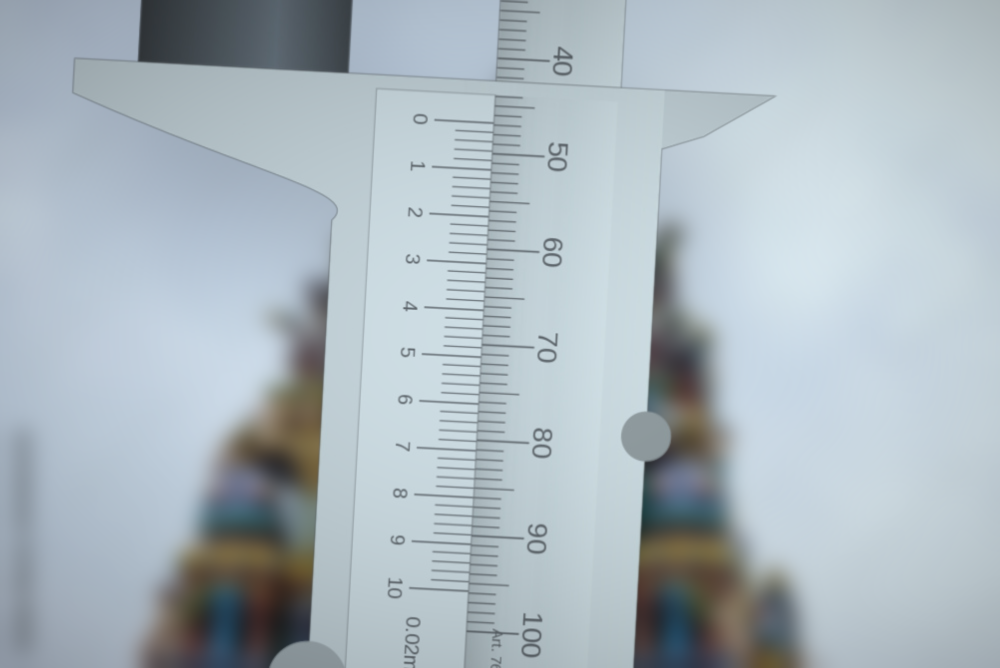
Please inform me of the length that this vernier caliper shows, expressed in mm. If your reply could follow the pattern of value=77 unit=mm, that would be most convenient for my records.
value=46.8 unit=mm
